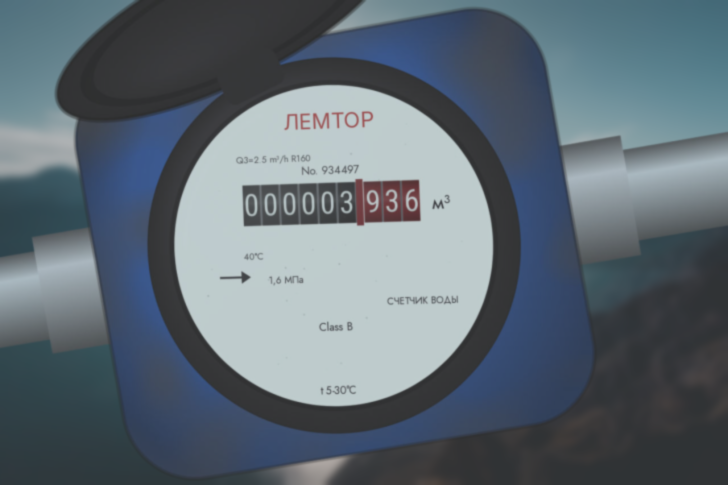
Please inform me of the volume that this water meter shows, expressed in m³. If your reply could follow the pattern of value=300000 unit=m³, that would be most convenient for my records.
value=3.936 unit=m³
